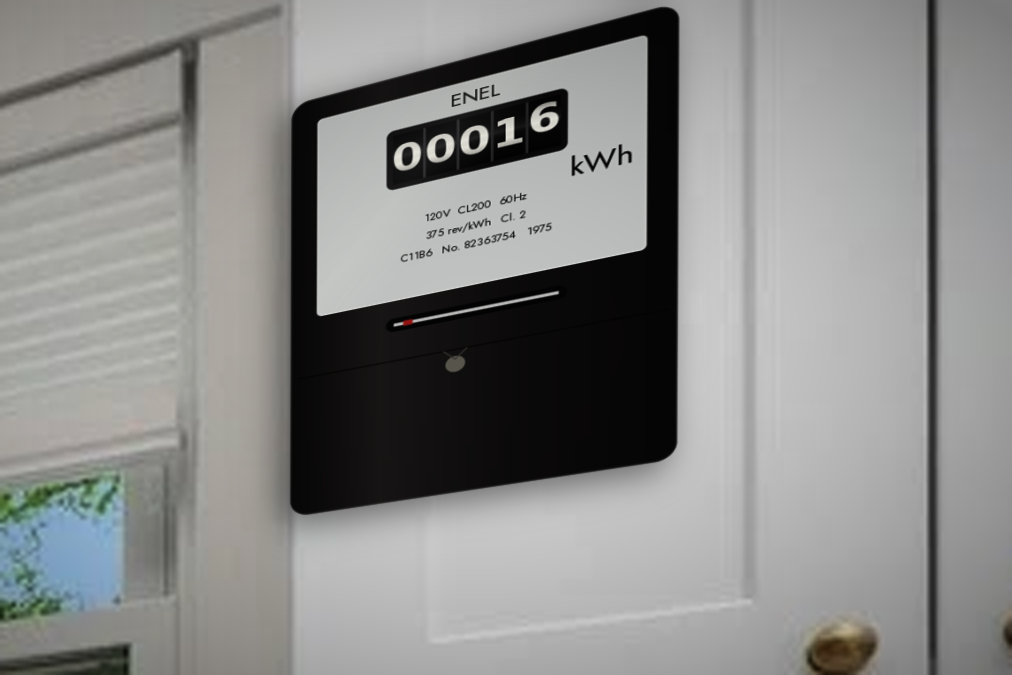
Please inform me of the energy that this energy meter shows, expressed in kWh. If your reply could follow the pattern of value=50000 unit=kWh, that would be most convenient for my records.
value=16 unit=kWh
